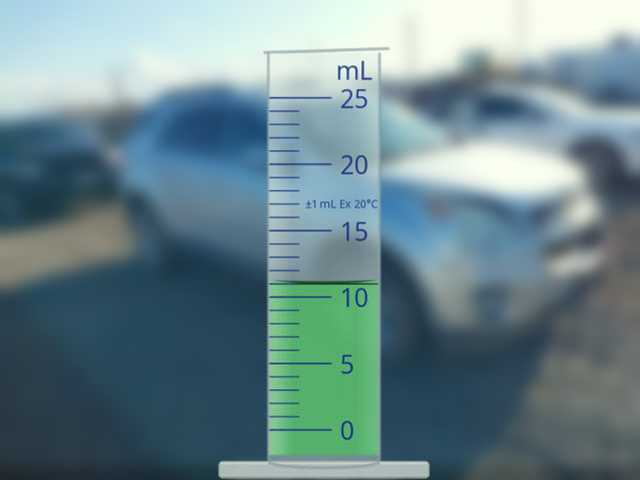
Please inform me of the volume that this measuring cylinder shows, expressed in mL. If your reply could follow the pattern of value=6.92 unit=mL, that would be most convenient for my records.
value=11 unit=mL
